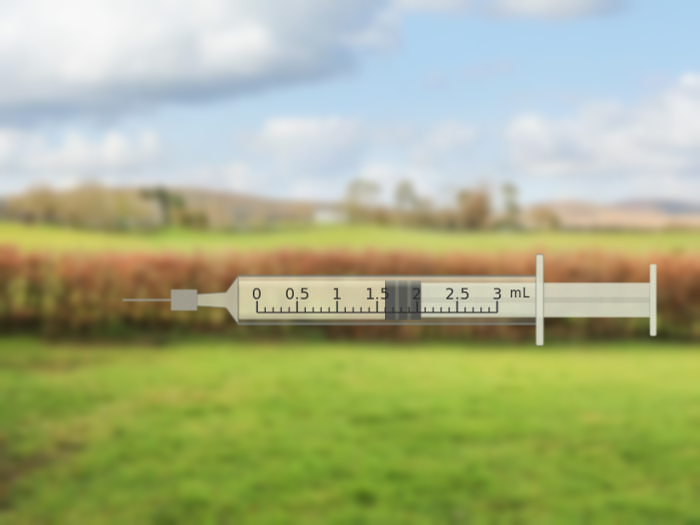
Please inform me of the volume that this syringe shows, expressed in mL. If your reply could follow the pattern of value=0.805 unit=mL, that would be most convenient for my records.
value=1.6 unit=mL
